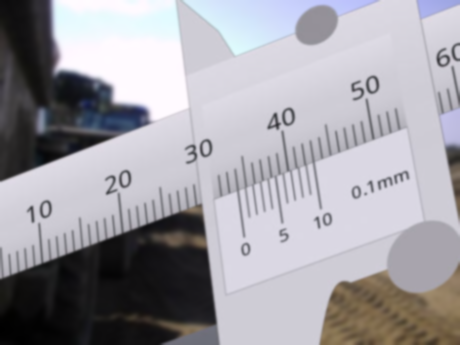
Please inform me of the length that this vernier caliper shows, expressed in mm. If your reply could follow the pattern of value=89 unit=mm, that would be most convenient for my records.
value=34.0 unit=mm
